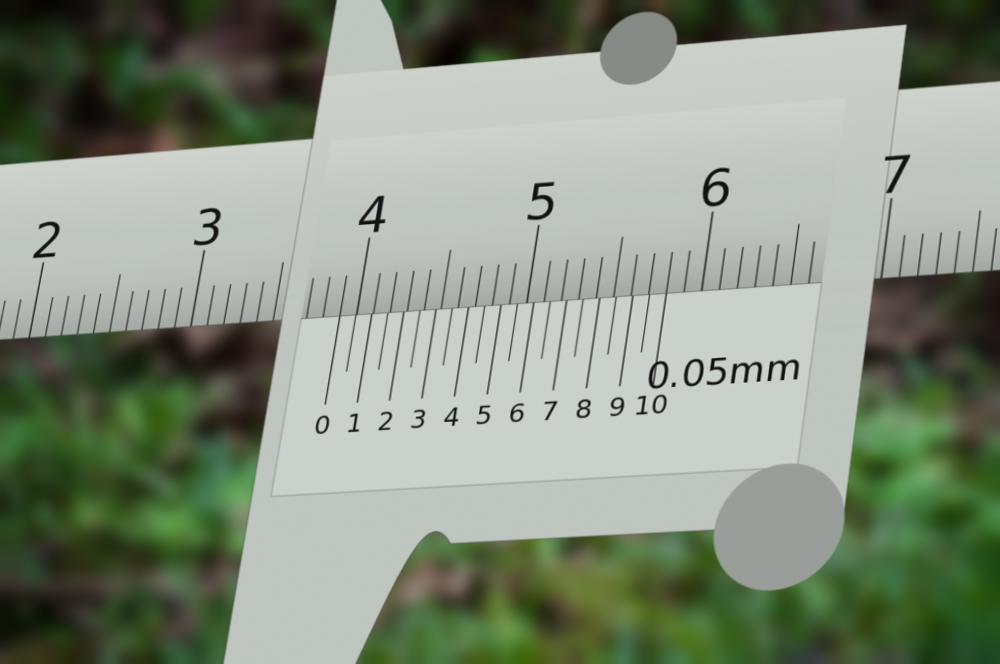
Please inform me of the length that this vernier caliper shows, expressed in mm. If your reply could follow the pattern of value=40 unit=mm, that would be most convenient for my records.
value=39.0 unit=mm
